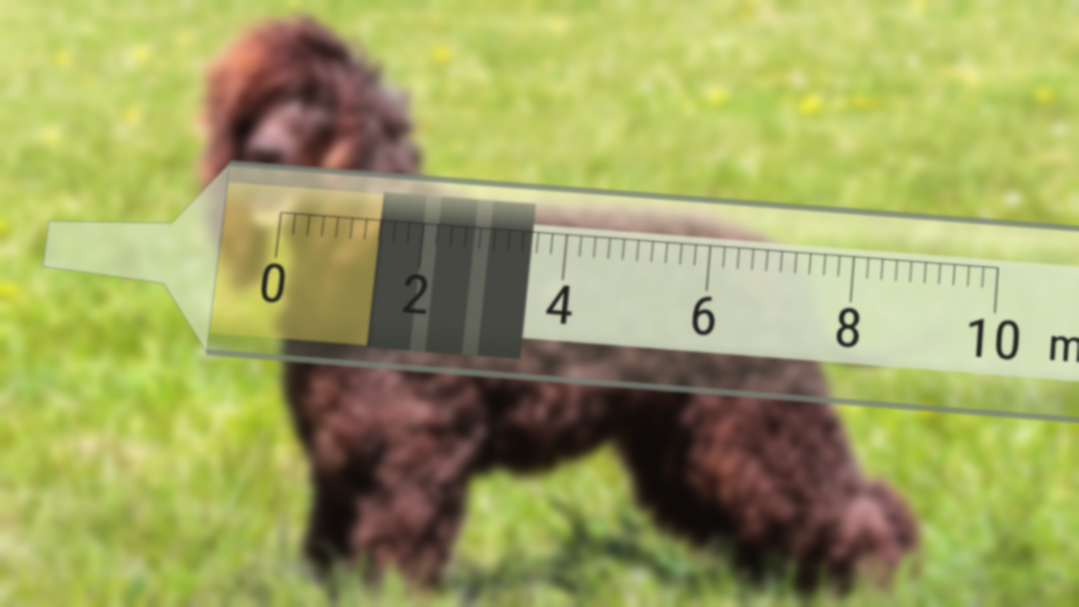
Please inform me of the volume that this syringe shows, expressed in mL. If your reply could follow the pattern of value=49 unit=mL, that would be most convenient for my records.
value=1.4 unit=mL
